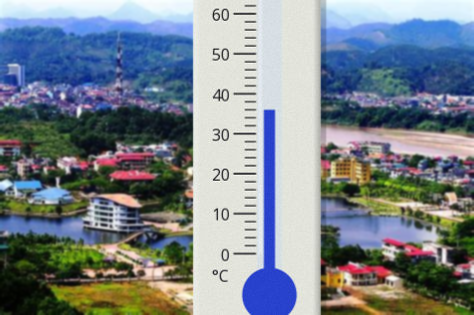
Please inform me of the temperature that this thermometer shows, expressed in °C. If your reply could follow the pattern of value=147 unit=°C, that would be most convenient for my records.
value=36 unit=°C
